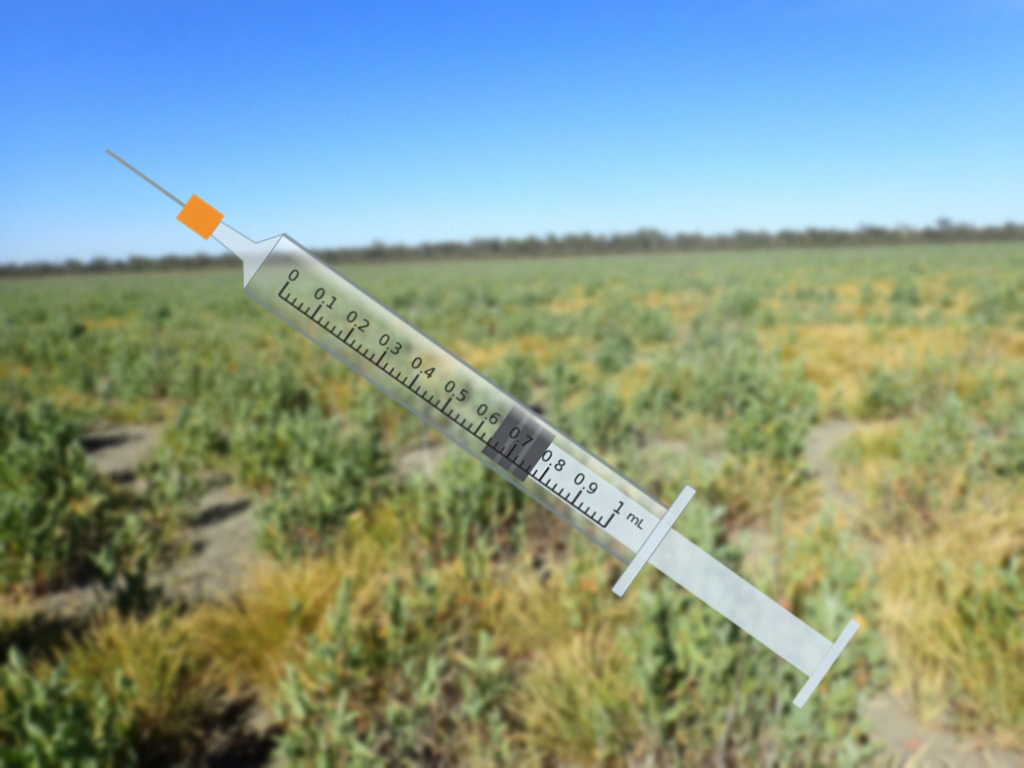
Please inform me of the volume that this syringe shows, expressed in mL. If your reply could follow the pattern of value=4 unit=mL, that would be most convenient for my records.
value=0.64 unit=mL
